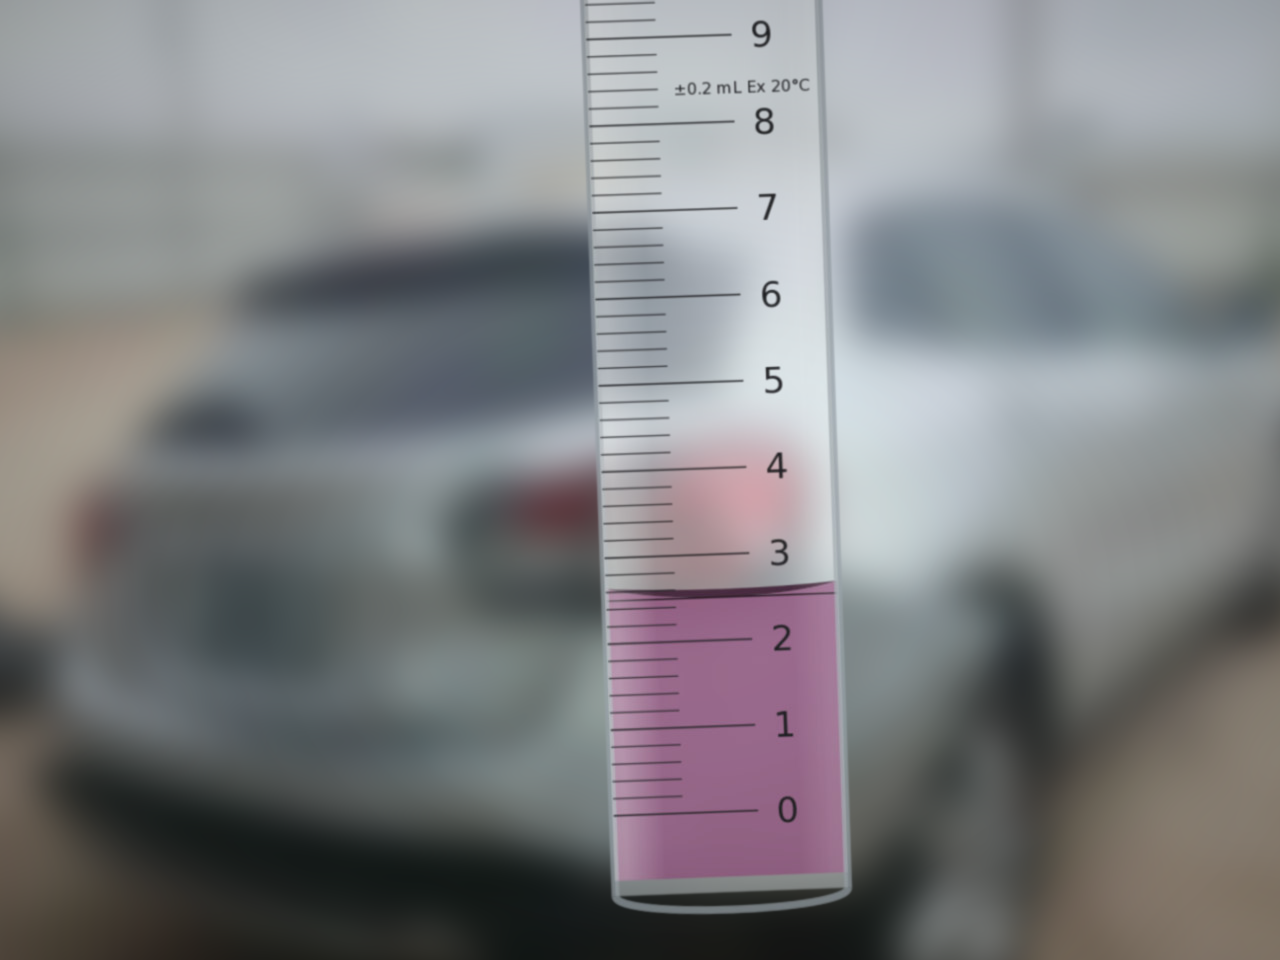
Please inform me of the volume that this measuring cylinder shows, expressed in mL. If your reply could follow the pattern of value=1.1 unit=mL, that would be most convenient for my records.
value=2.5 unit=mL
